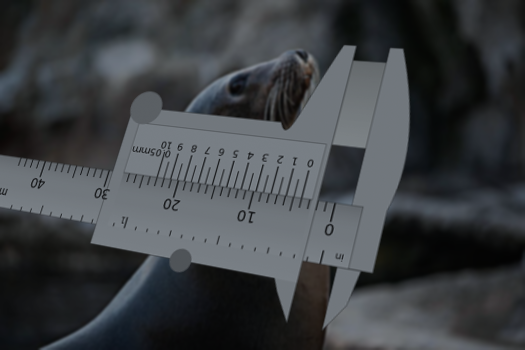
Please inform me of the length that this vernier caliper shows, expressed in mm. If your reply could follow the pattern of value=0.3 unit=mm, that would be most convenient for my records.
value=4.0 unit=mm
